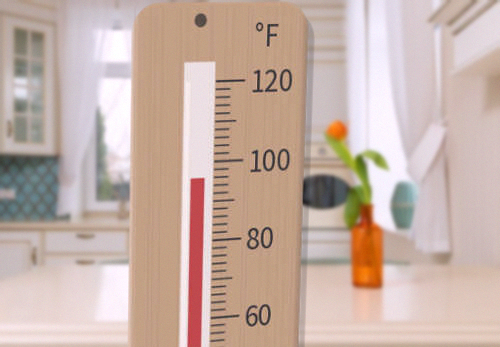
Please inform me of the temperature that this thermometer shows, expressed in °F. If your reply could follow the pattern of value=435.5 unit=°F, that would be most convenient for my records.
value=96 unit=°F
